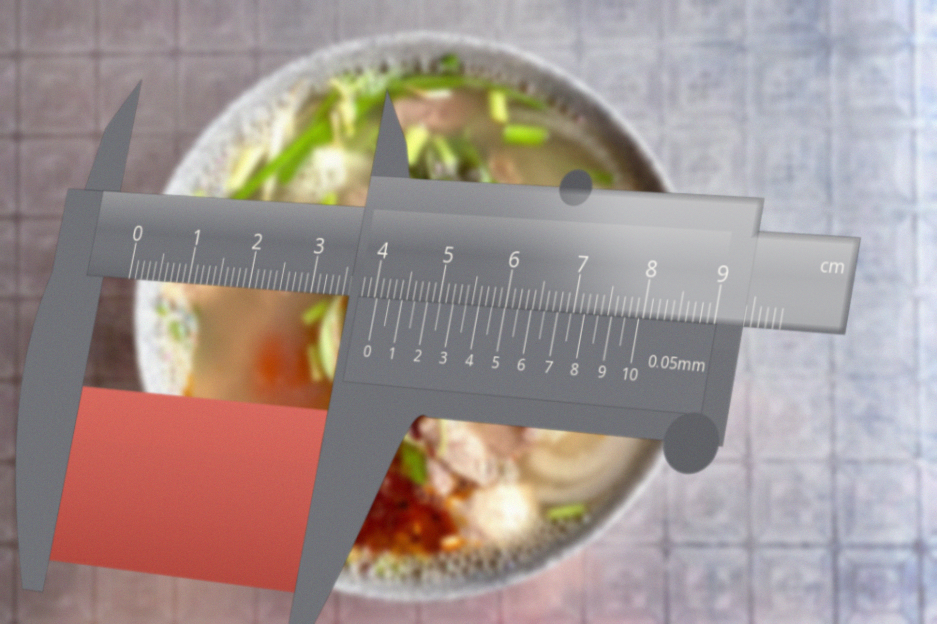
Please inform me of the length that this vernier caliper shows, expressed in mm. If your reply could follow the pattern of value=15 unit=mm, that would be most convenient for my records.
value=40.4 unit=mm
